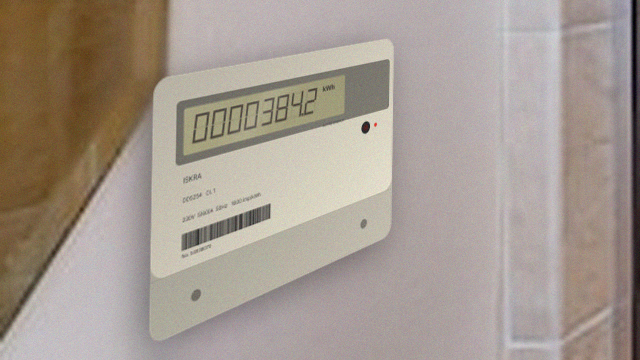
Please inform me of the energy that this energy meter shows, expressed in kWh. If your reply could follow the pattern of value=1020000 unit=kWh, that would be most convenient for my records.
value=384.2 unit=kWh
